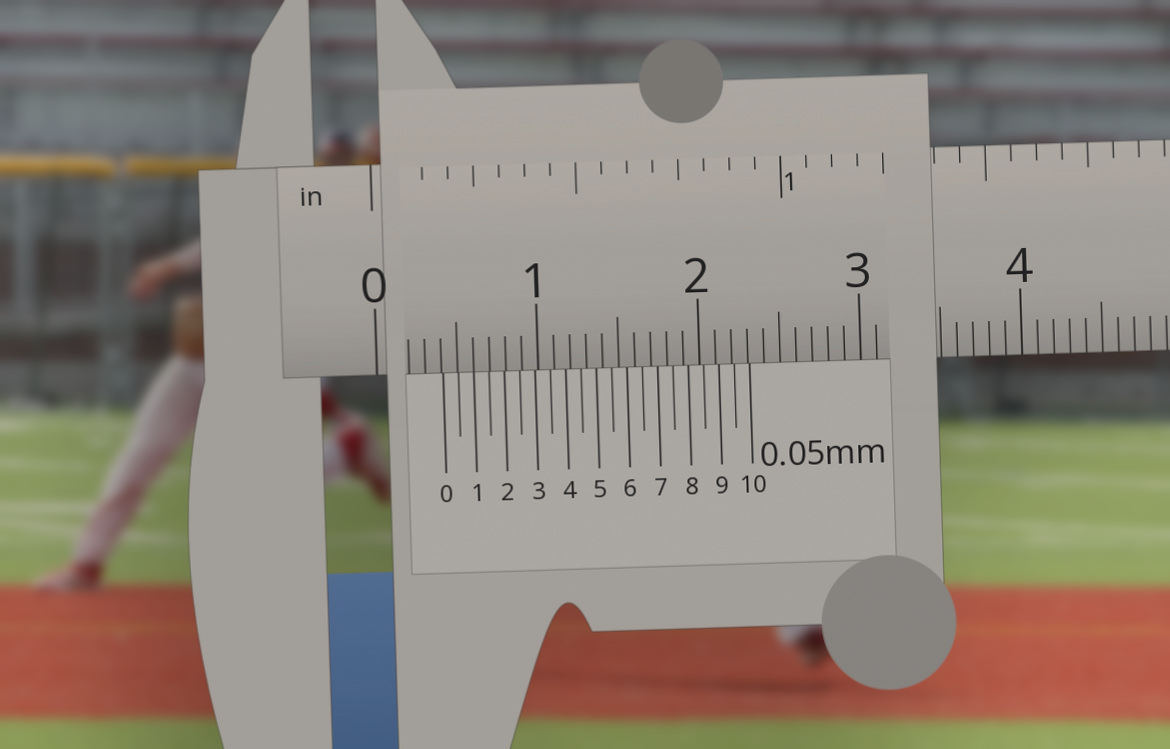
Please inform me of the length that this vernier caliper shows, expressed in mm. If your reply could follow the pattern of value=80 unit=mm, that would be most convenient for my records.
value=4.1 unit=mm
